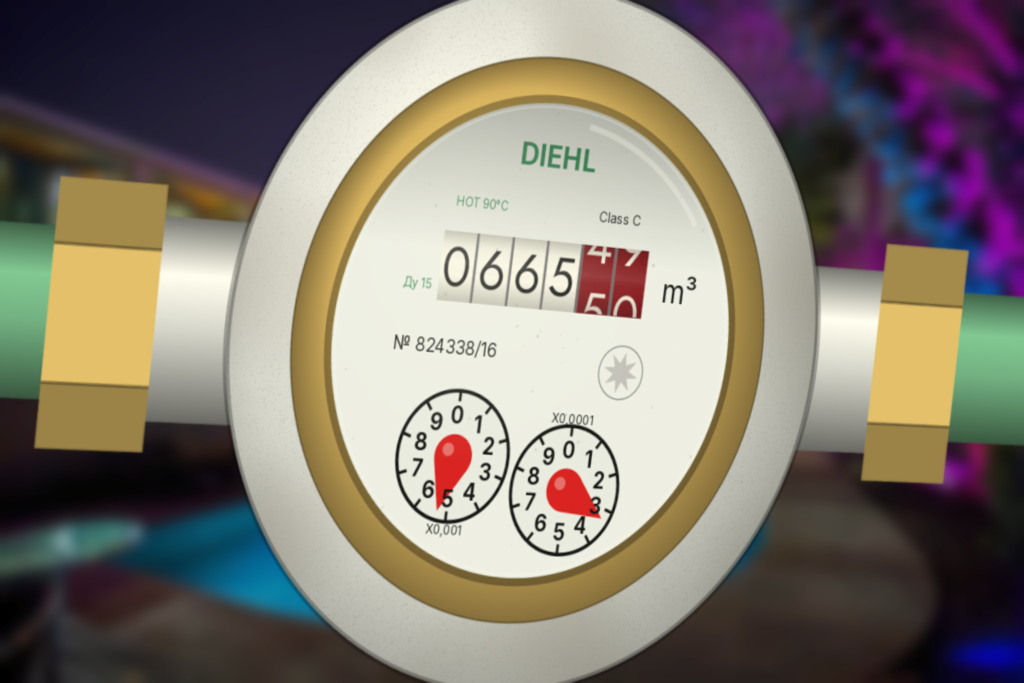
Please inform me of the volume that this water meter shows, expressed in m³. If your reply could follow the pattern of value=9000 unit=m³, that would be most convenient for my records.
value=665.4953 unit=m³
